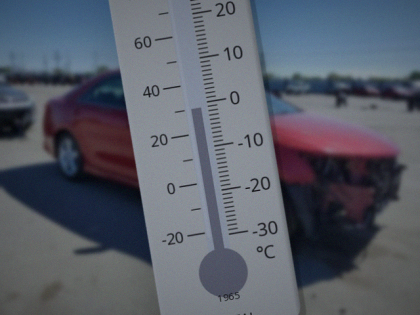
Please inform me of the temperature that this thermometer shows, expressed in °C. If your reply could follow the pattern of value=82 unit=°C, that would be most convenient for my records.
value=-1 unit=°C
